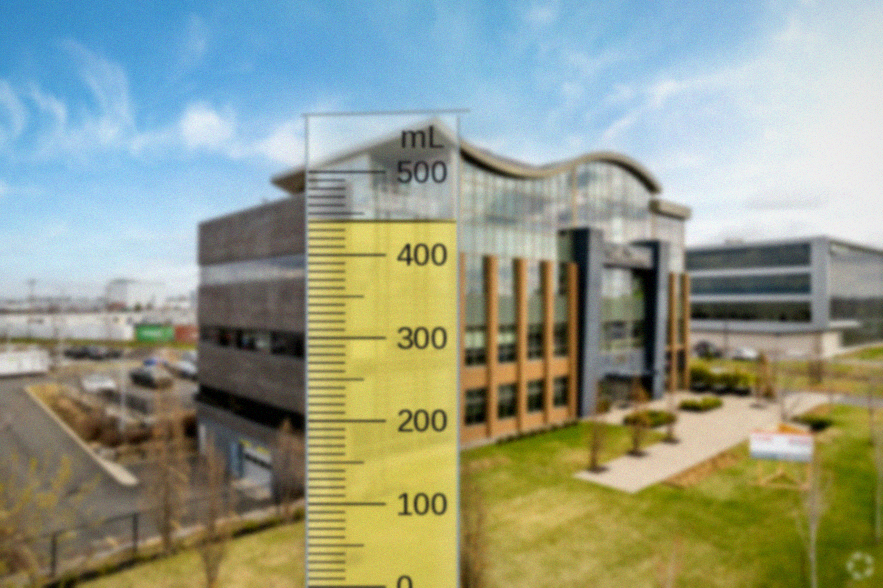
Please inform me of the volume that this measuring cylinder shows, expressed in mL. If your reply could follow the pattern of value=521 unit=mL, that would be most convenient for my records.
value=440 unit=mL
